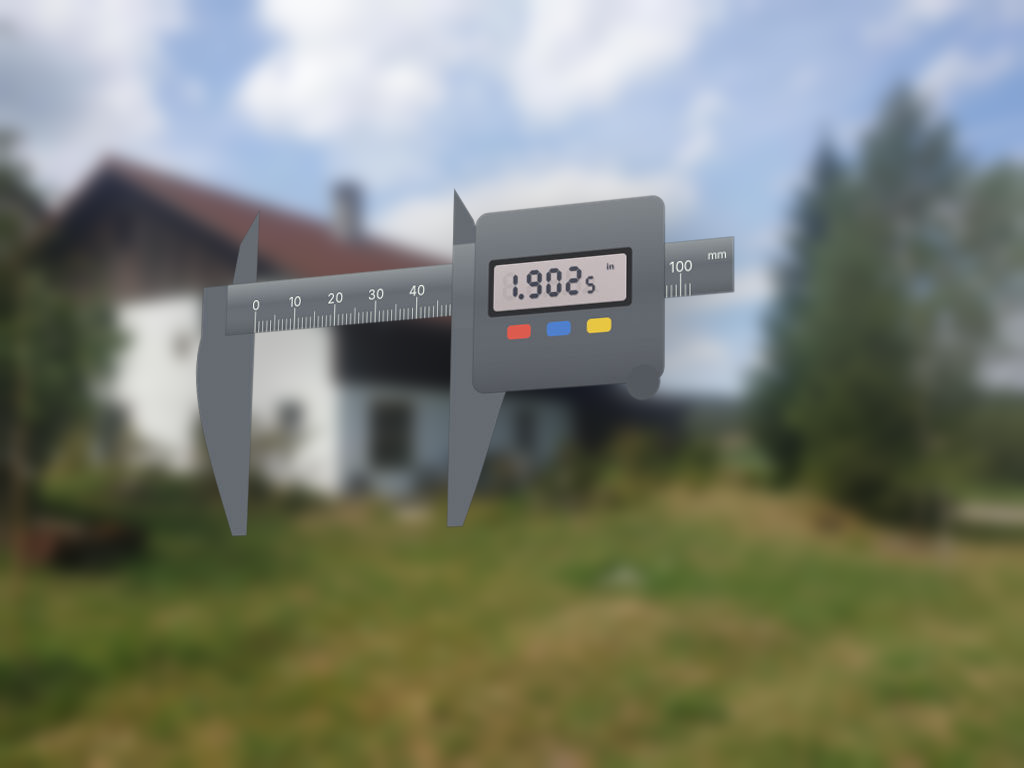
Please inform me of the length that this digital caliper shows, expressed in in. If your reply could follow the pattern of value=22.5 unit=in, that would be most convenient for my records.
value=1.9025 unit=in
